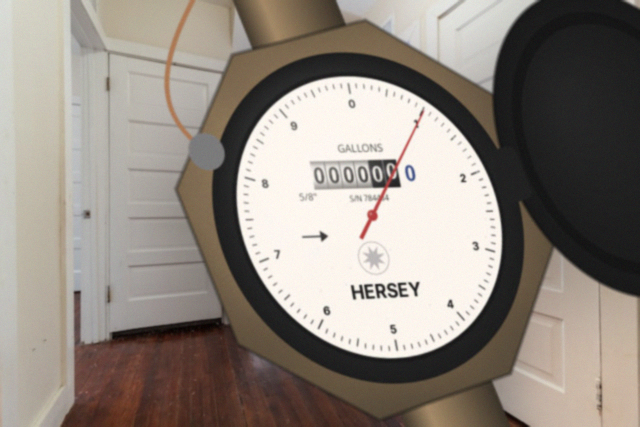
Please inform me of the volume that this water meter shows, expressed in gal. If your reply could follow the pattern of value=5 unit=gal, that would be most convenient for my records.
value=1.0 unit=gal
